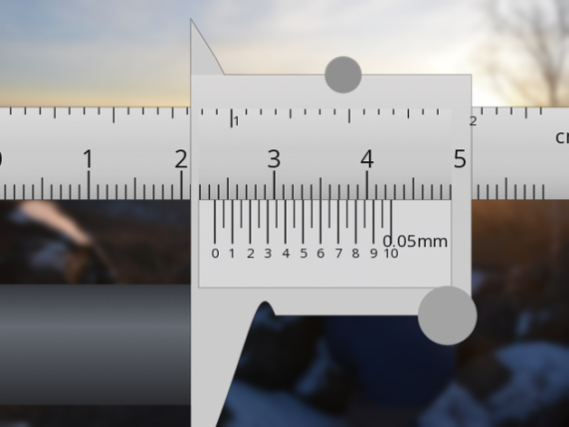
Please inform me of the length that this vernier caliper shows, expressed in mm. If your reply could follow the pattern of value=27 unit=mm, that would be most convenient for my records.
value=23.6 unit=mm
